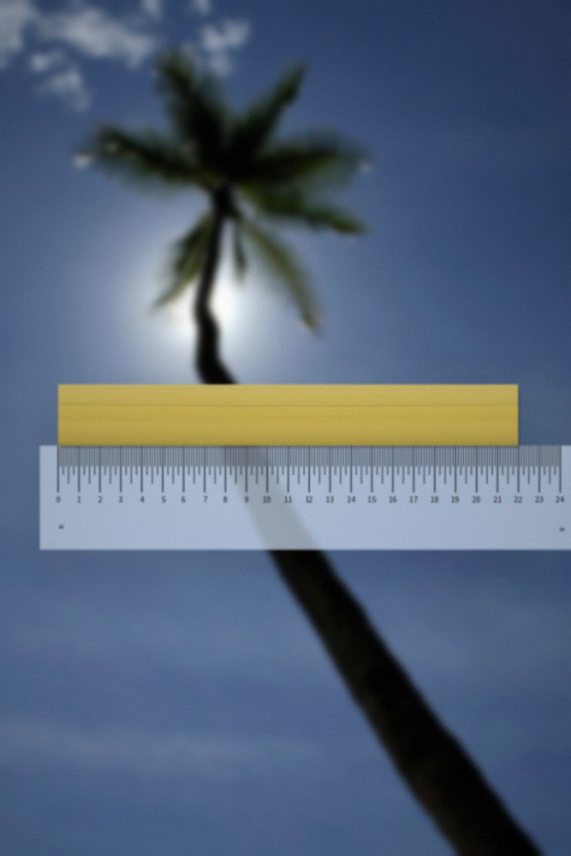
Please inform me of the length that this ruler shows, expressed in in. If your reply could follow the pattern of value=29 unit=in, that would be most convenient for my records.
value=22 unit=in
